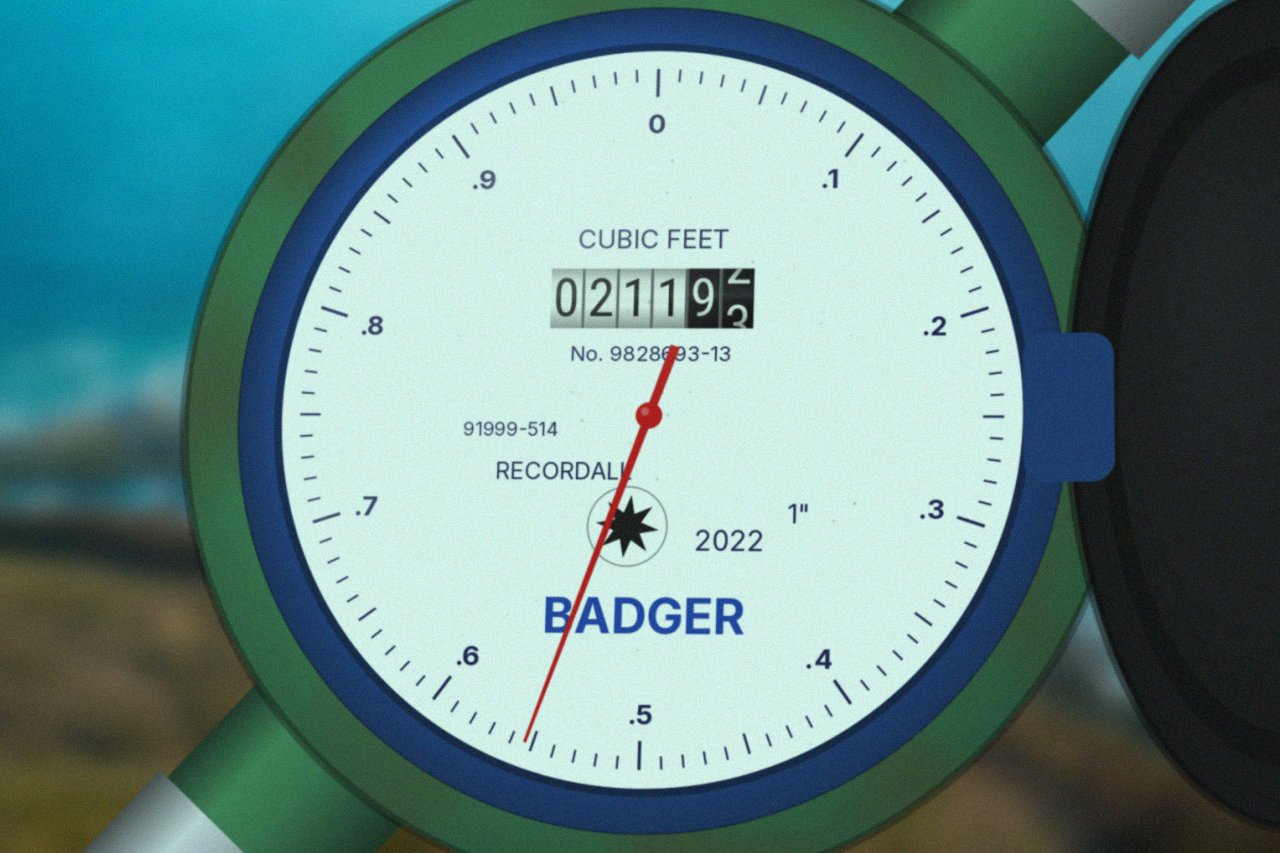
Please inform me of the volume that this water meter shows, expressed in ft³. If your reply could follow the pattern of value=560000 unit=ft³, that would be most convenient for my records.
value=21192.55 unit=ft³
